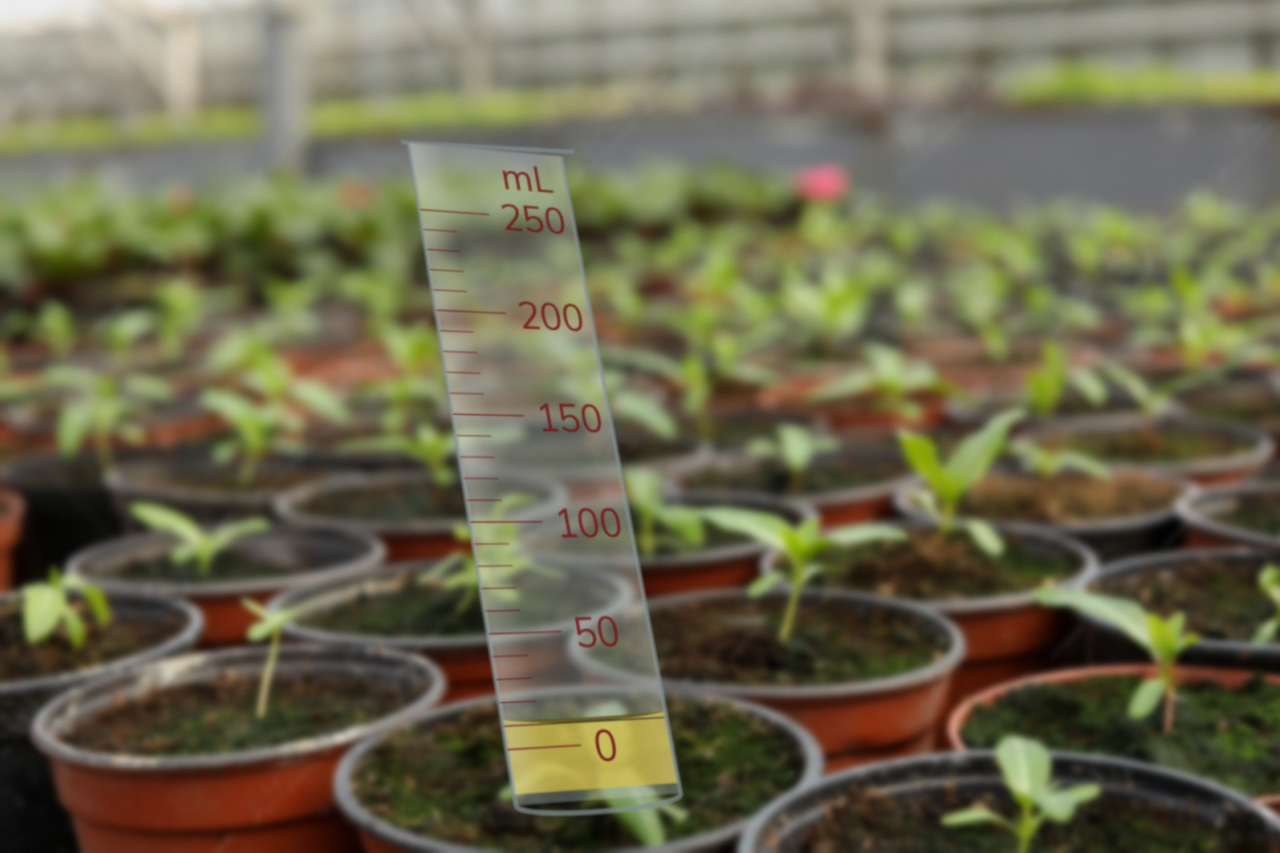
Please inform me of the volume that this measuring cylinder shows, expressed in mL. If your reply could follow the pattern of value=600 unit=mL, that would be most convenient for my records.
value=10 unit=mL
